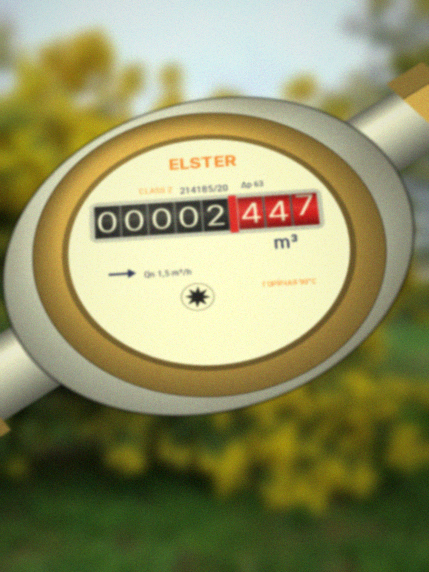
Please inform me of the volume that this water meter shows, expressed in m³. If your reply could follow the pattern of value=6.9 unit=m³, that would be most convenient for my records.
value=2.447 unit=m³
